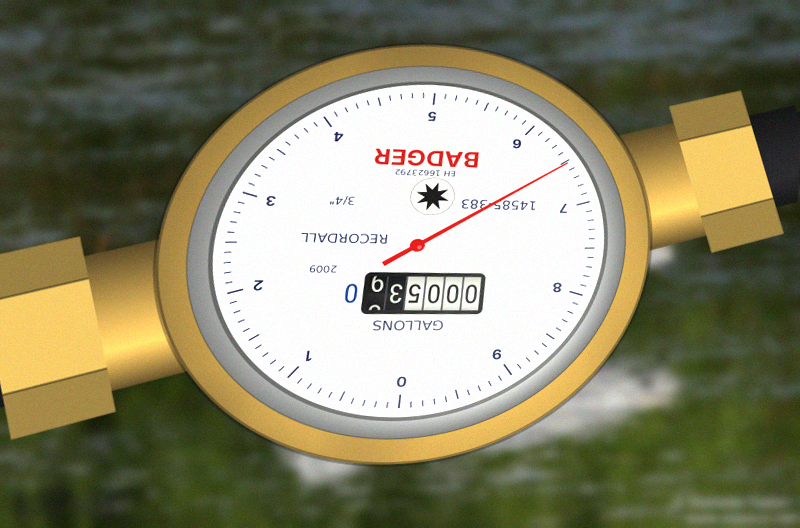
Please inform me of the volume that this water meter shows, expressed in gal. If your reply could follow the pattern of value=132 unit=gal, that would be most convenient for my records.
value=5386.5 unit=gal
